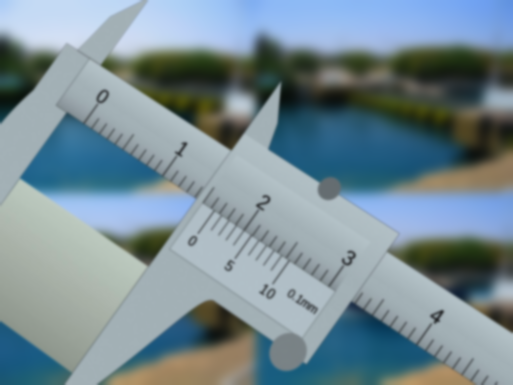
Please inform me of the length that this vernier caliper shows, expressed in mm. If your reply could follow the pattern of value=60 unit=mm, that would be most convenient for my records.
value=16.4 unit=mm
